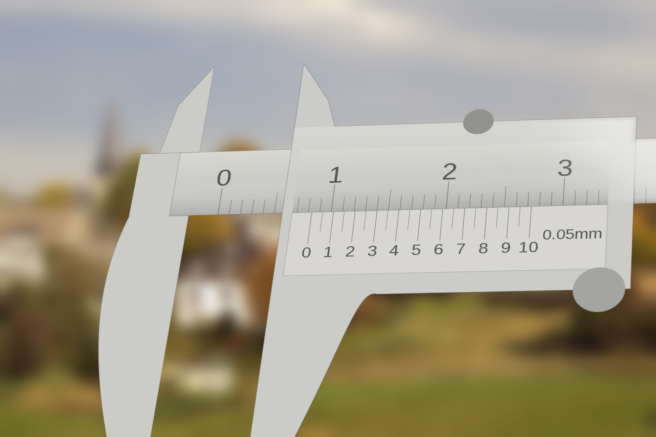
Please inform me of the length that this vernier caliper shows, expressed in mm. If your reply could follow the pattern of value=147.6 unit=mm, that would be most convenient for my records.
value=8.3 unit=mm
